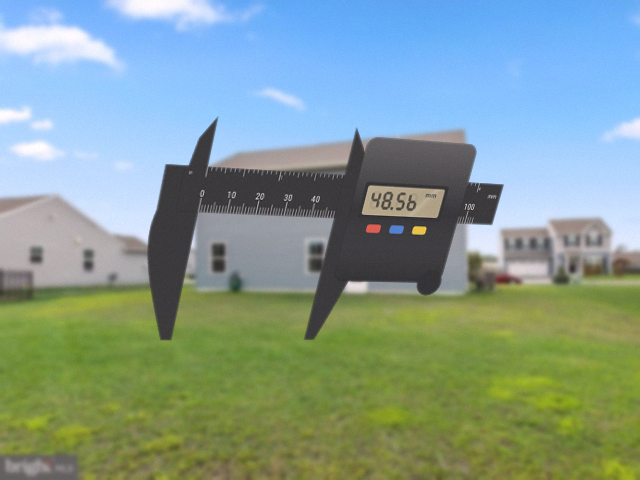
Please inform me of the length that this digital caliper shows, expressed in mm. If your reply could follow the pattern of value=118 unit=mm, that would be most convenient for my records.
value=48.56 unit=mm
